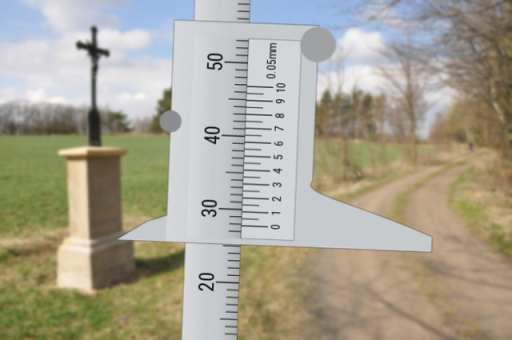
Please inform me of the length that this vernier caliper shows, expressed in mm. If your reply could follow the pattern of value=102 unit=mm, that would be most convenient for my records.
value=27.8 unit=mm
